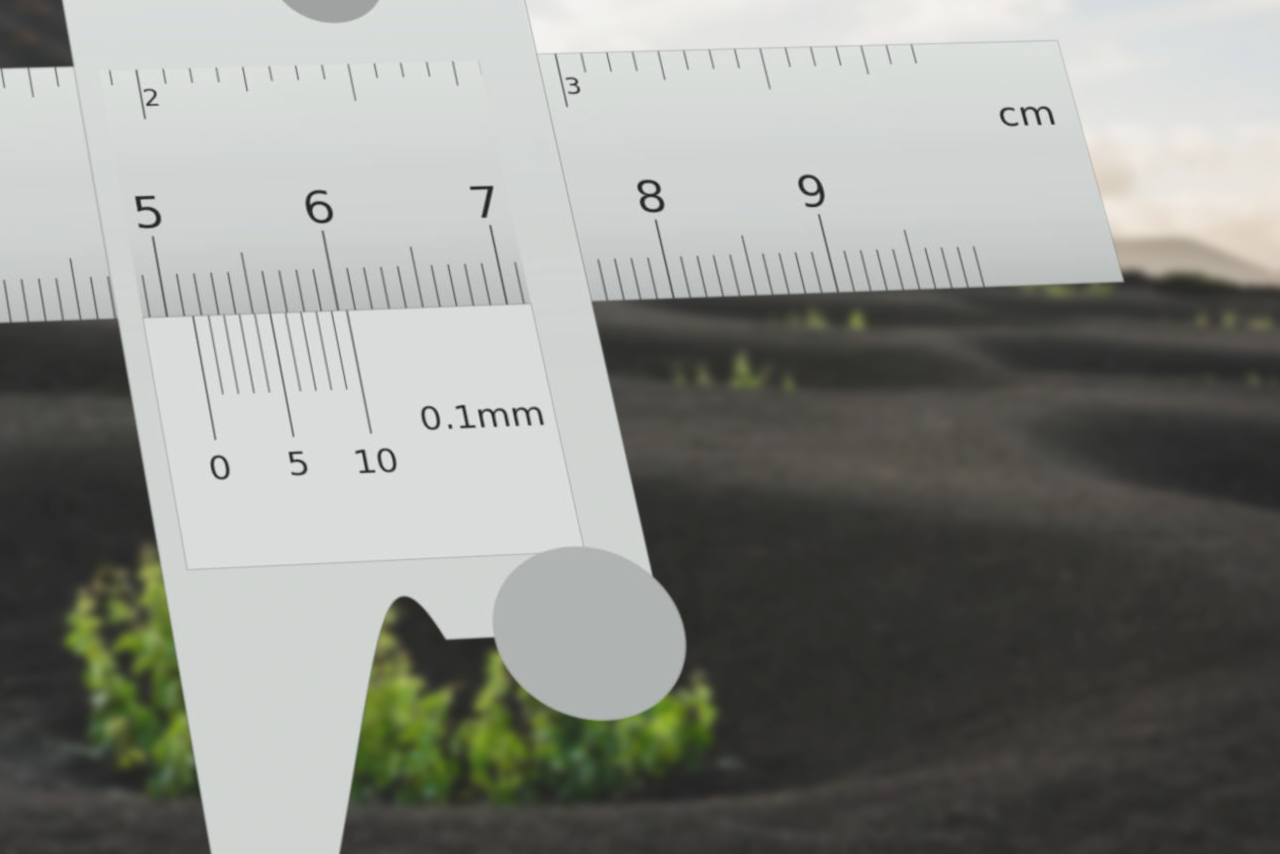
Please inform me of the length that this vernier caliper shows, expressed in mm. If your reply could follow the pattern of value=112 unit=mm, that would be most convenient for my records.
value=51.5 unit=mm
